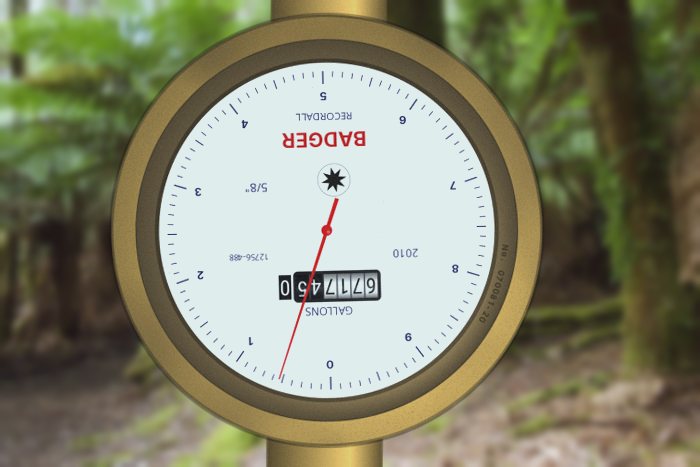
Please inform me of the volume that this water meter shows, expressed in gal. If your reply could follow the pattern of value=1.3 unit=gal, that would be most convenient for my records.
value=6717450.5 unit=gal
